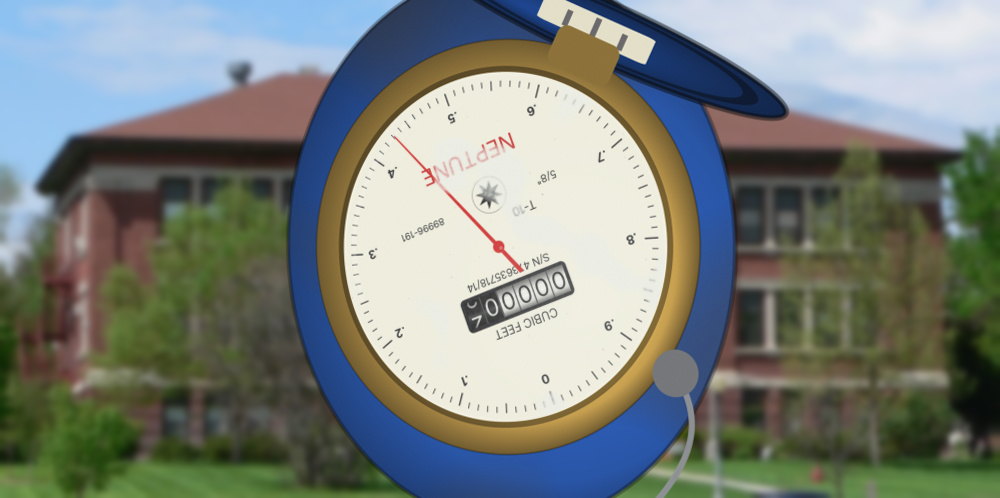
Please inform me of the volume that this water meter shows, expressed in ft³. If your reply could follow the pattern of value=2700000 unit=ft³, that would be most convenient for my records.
value=2.43 unit=ft³
